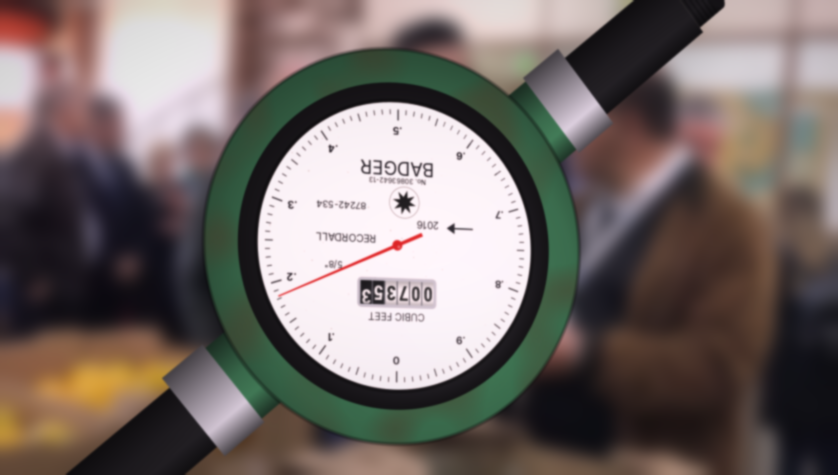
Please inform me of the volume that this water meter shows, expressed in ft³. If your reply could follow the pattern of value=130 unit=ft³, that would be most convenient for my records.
value=7353.18 unit=ft³
